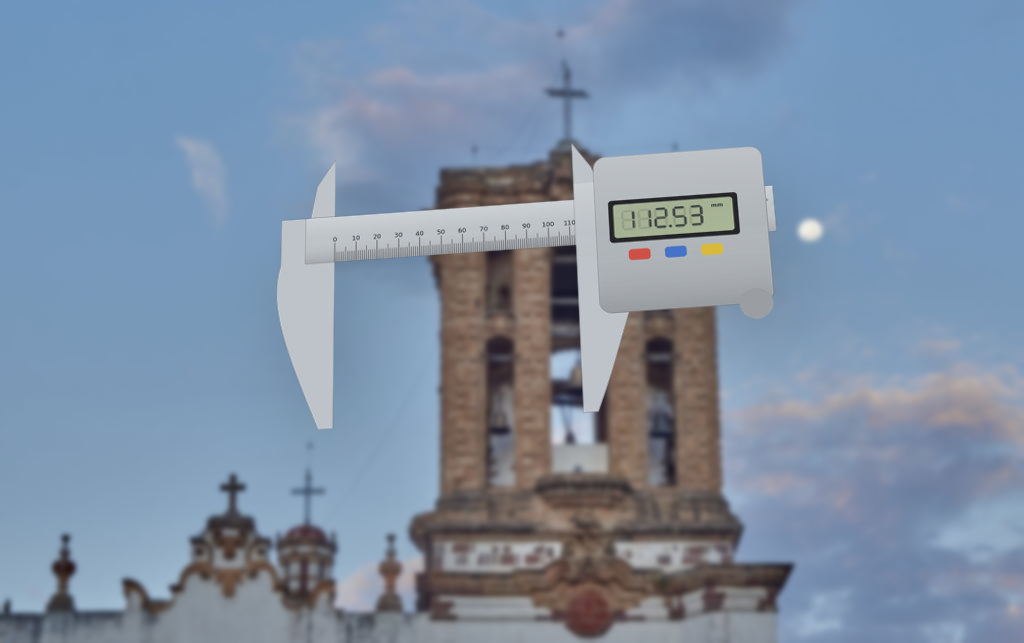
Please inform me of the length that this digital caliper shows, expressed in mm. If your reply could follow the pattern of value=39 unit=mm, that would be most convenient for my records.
value=112.53 unit=mm
